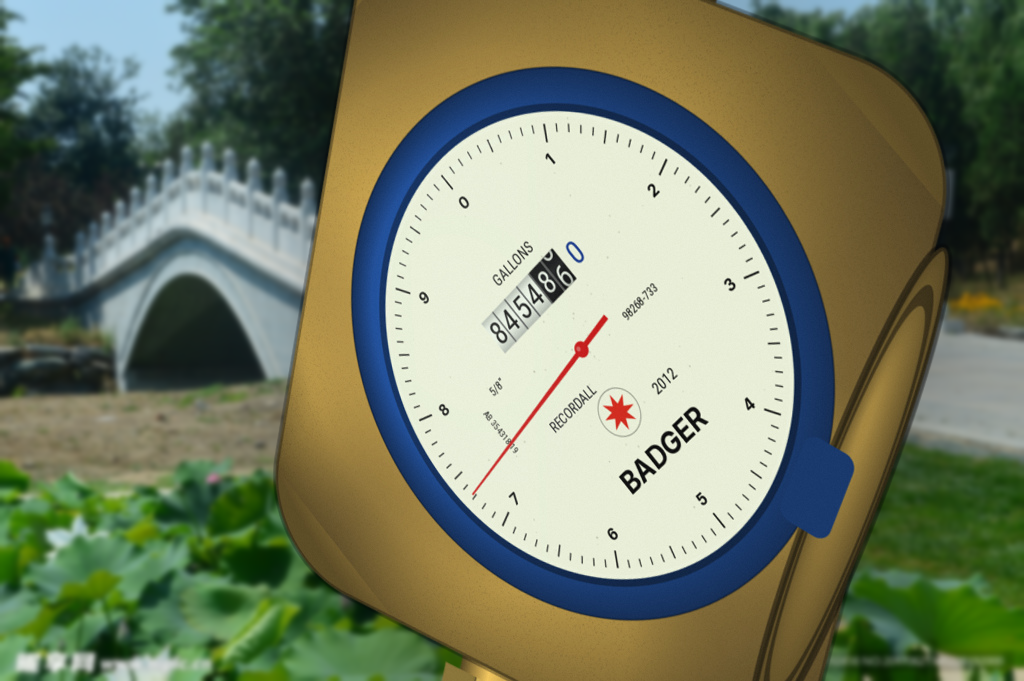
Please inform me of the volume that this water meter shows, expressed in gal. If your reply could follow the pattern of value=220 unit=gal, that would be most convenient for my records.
value=8454857.3 unit=gal
